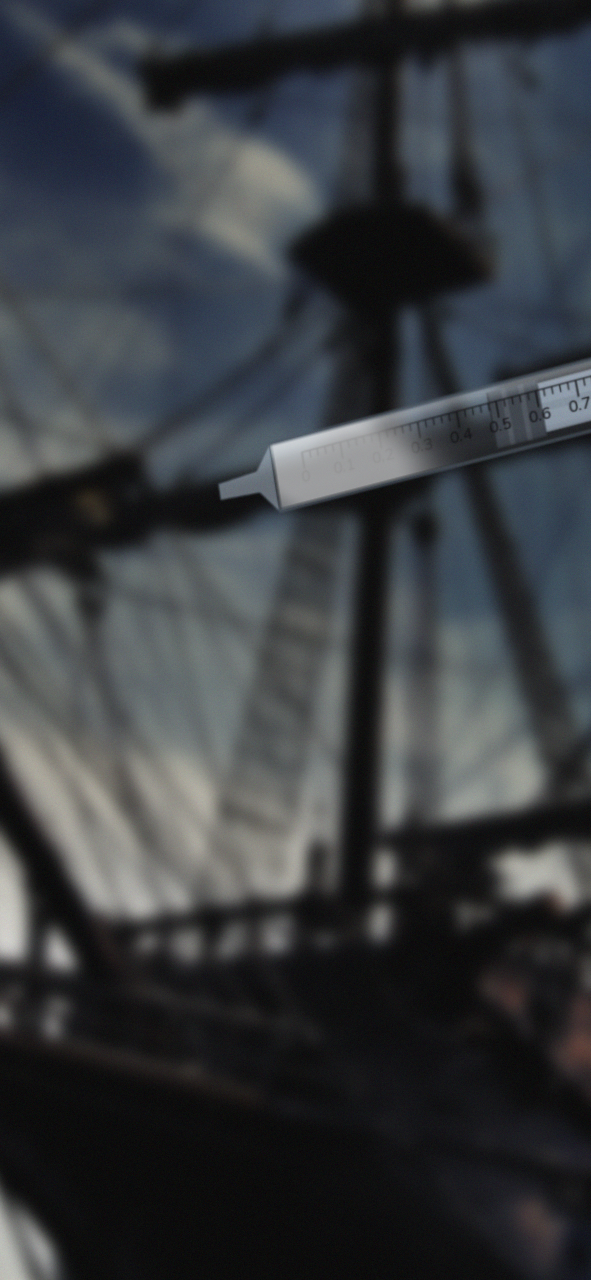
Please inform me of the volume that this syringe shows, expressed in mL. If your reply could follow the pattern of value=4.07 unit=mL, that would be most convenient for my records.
value=0.48 unit=mL
